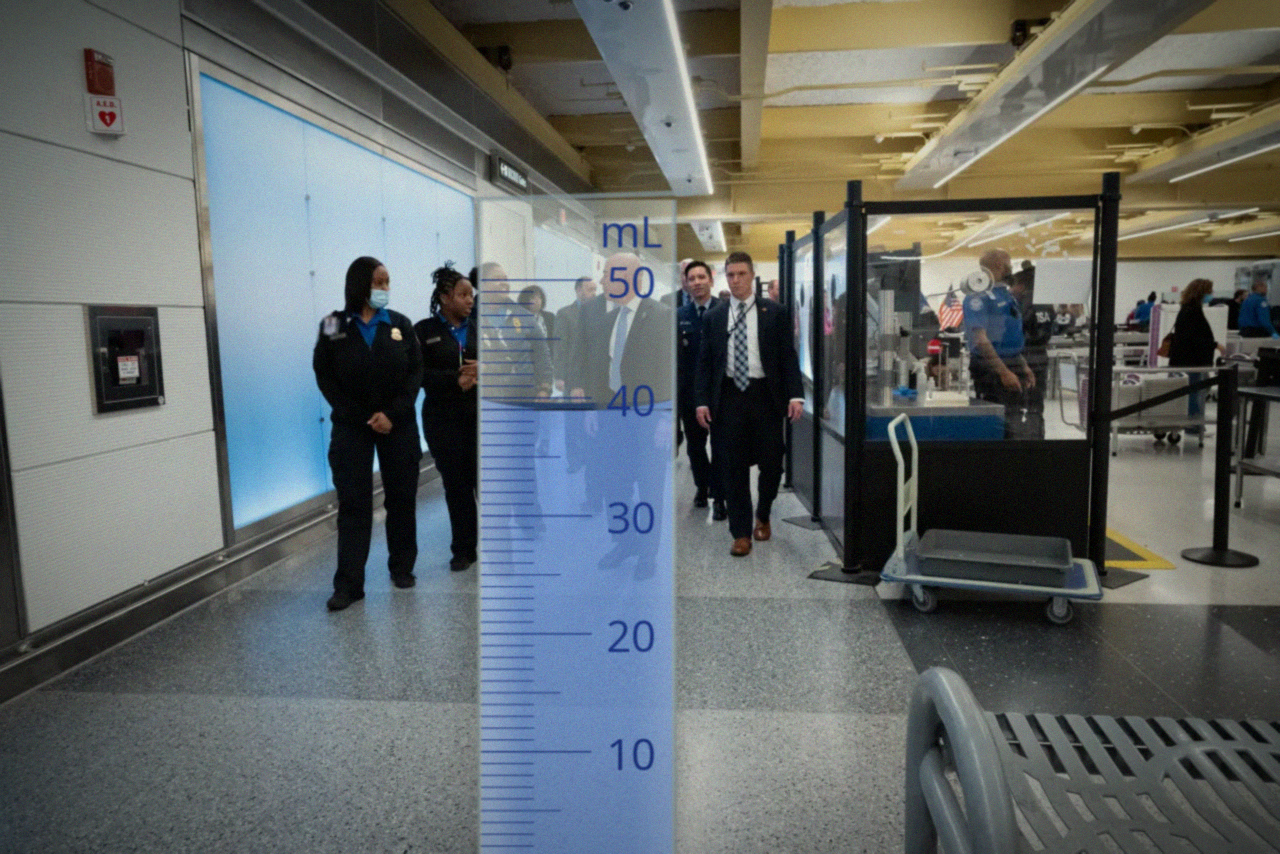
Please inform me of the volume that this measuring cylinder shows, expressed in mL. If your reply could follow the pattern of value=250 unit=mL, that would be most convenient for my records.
value=39 unit=mL
